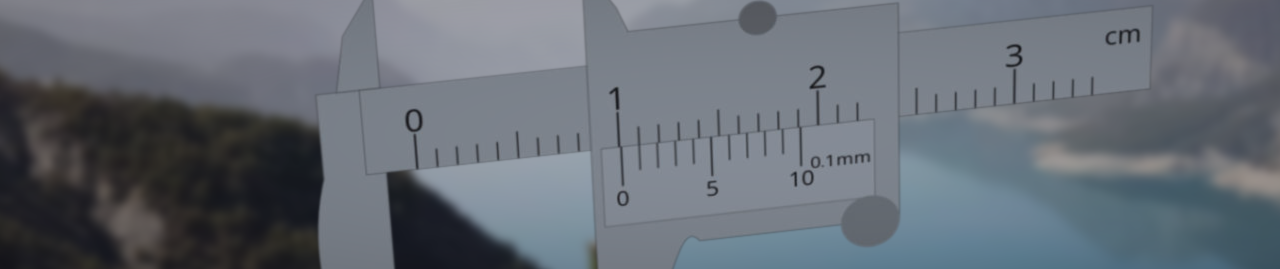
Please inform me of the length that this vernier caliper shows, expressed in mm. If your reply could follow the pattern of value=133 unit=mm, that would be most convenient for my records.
value=10.1 unit=mm
